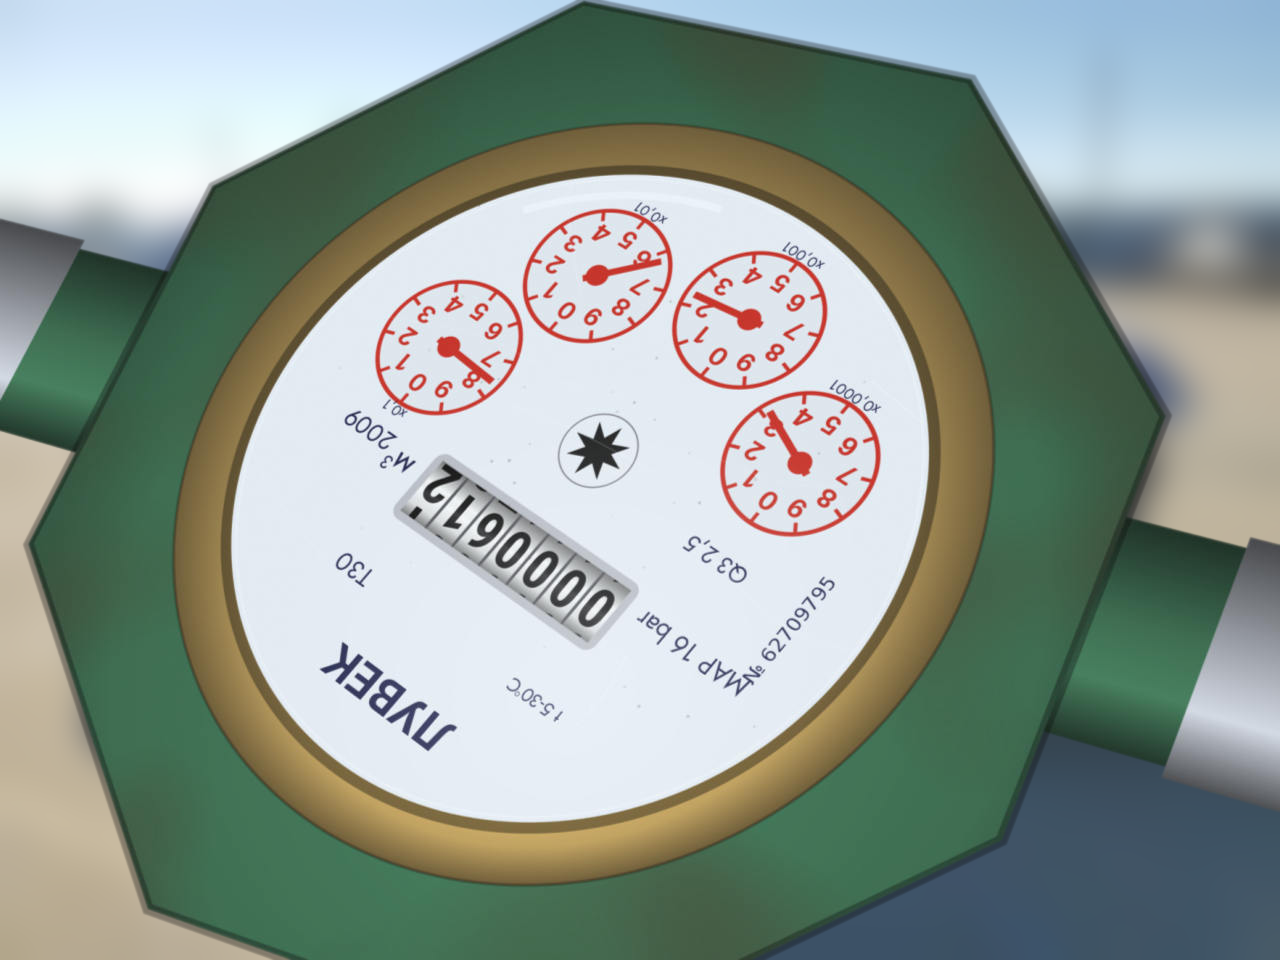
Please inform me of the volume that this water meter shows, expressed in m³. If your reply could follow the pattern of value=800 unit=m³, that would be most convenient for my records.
value=611.7623 unit=m³
